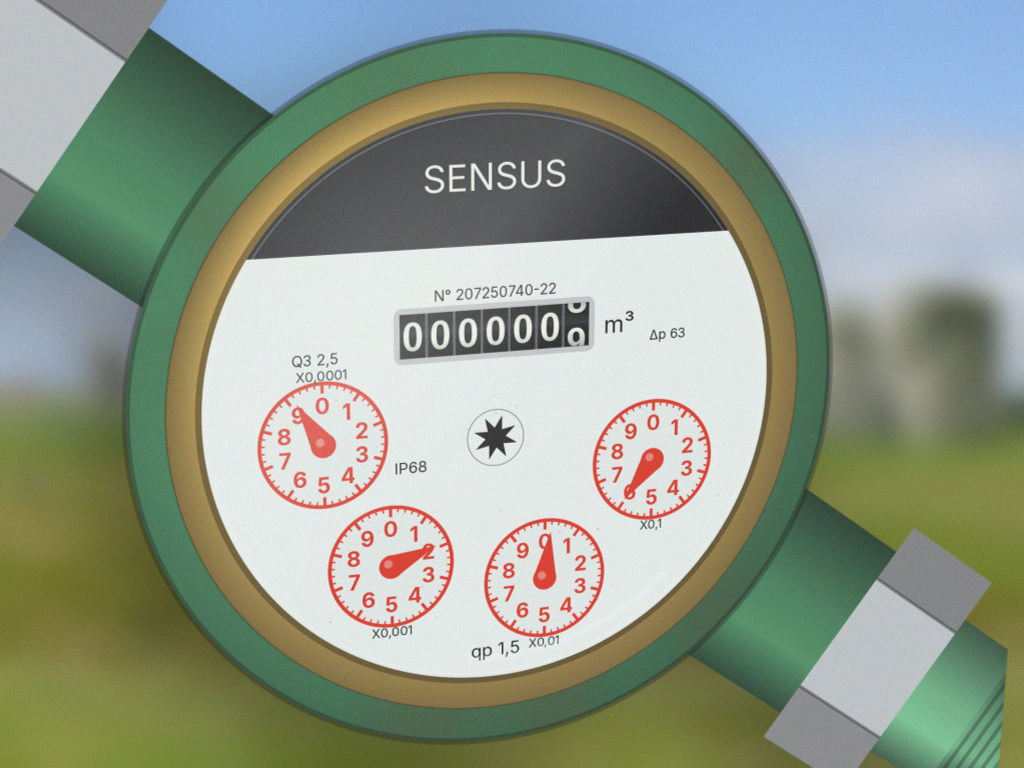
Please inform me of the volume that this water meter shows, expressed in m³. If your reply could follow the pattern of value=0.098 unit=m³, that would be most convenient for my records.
value=8.6019 unit=m³
